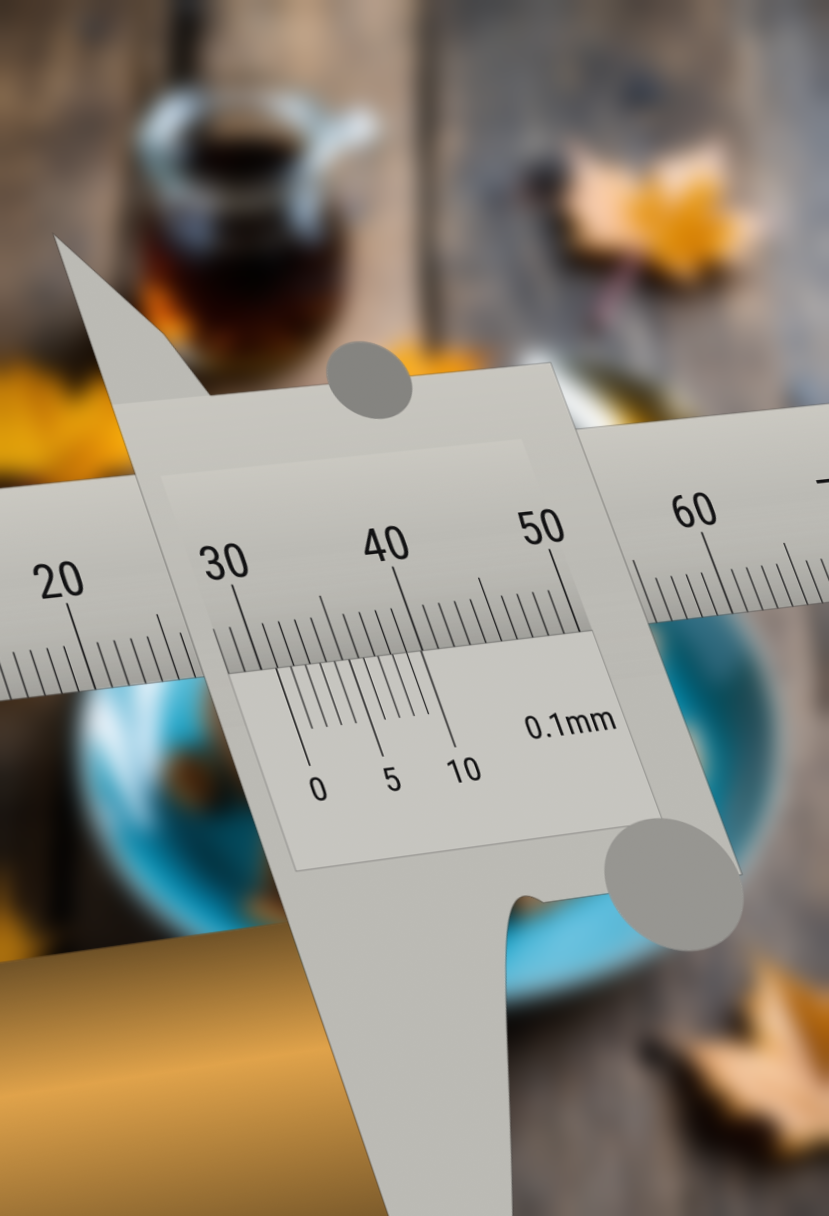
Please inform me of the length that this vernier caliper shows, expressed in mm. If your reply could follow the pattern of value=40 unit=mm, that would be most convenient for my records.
value=30.9 unit=mm
